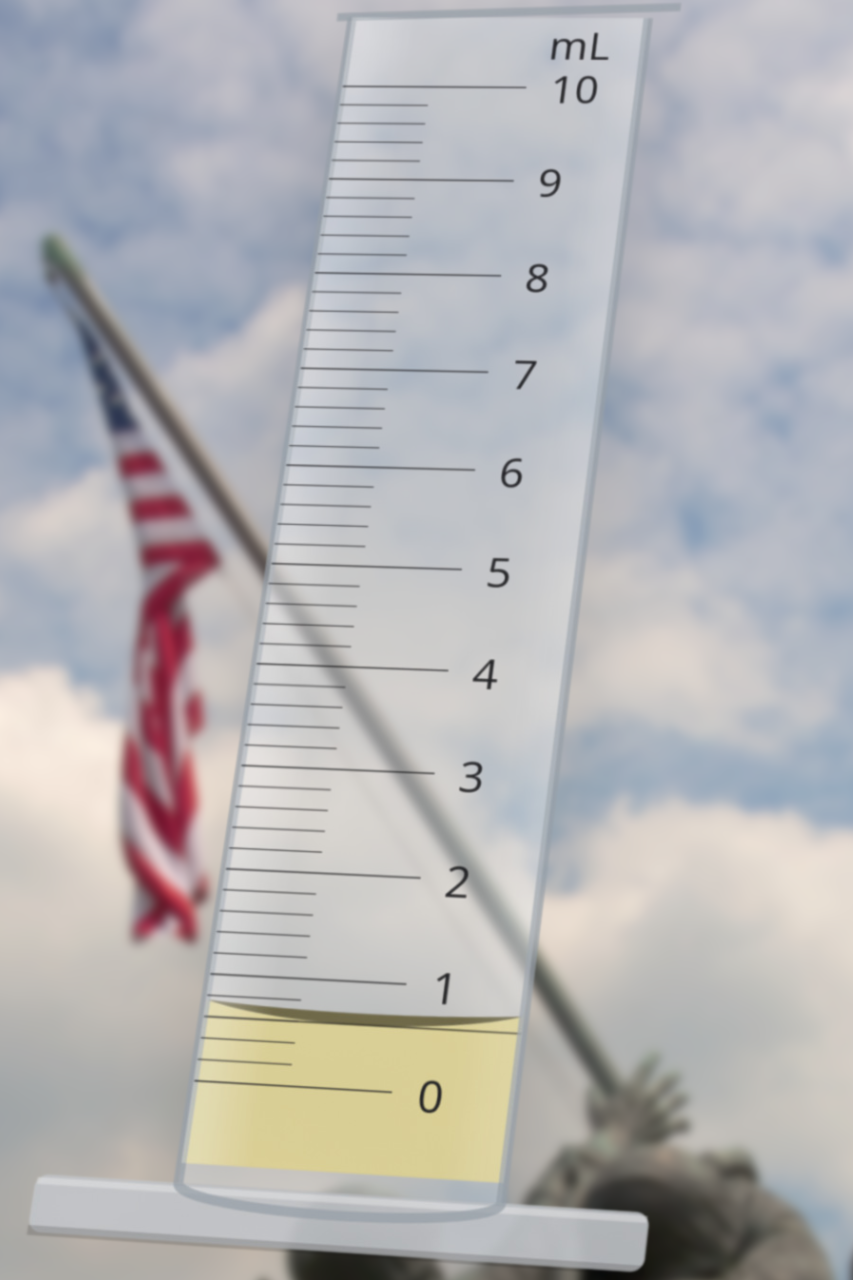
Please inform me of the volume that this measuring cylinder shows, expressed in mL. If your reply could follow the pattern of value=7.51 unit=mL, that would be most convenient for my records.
value=0.6 unit=mL
